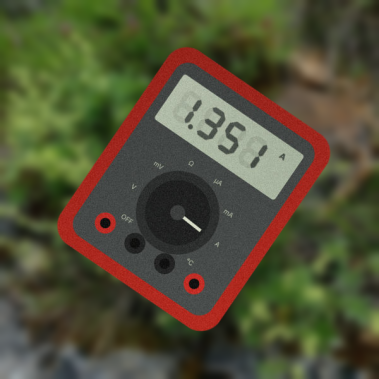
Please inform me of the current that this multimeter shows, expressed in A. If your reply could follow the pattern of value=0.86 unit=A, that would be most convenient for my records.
value=1.351 unit=A
